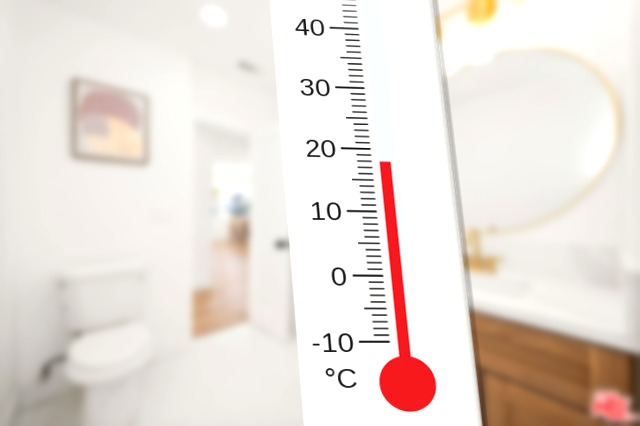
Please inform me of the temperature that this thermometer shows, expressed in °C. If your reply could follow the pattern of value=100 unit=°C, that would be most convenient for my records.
value=18 unit=°C
